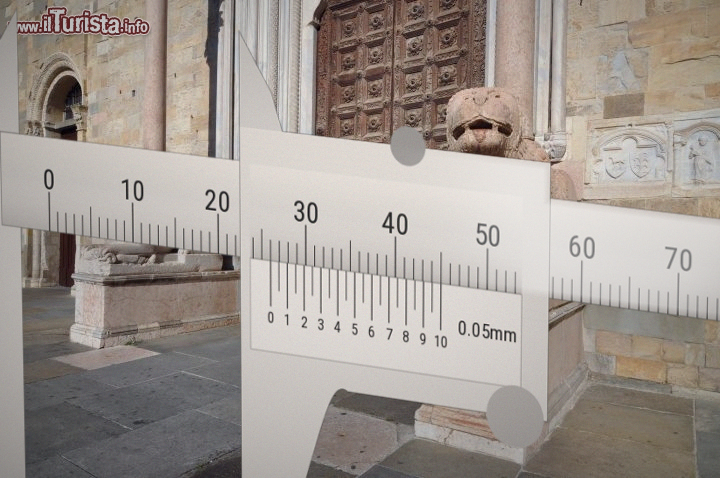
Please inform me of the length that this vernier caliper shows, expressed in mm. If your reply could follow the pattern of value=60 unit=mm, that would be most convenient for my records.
value=26.0 unit=mm
